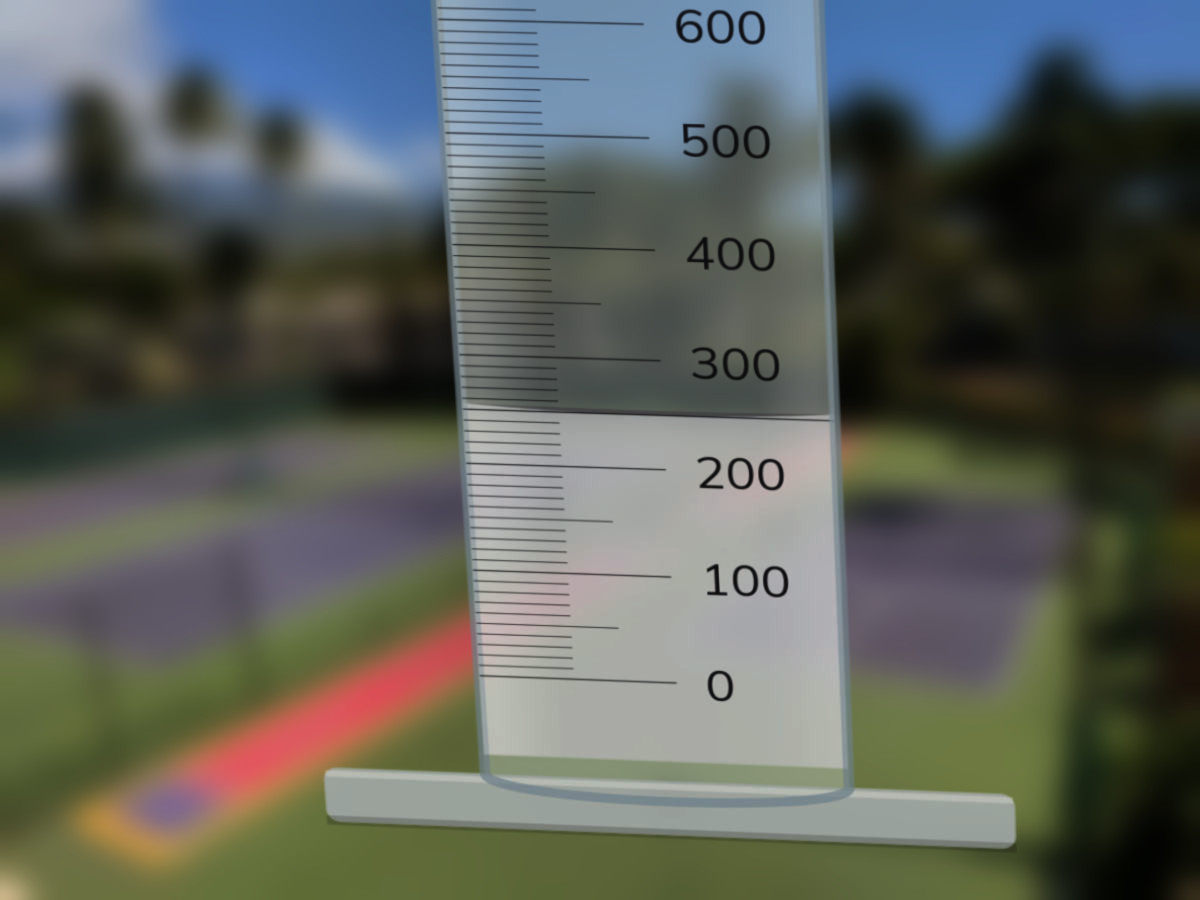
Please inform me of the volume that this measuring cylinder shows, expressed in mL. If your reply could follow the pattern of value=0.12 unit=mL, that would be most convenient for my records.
value=250 unit=mL
